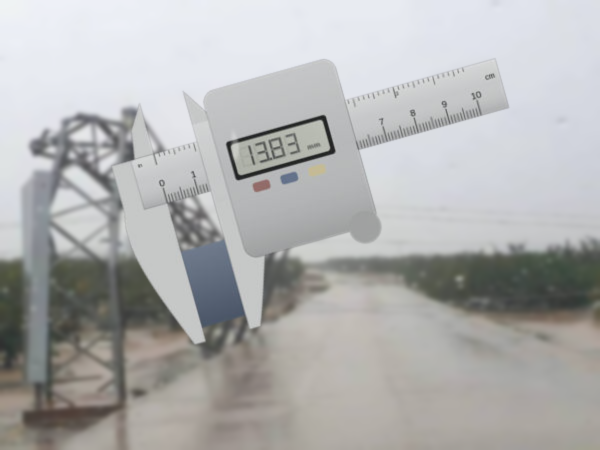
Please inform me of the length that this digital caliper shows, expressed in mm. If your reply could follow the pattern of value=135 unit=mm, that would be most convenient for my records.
value=13.83 unit=mm
